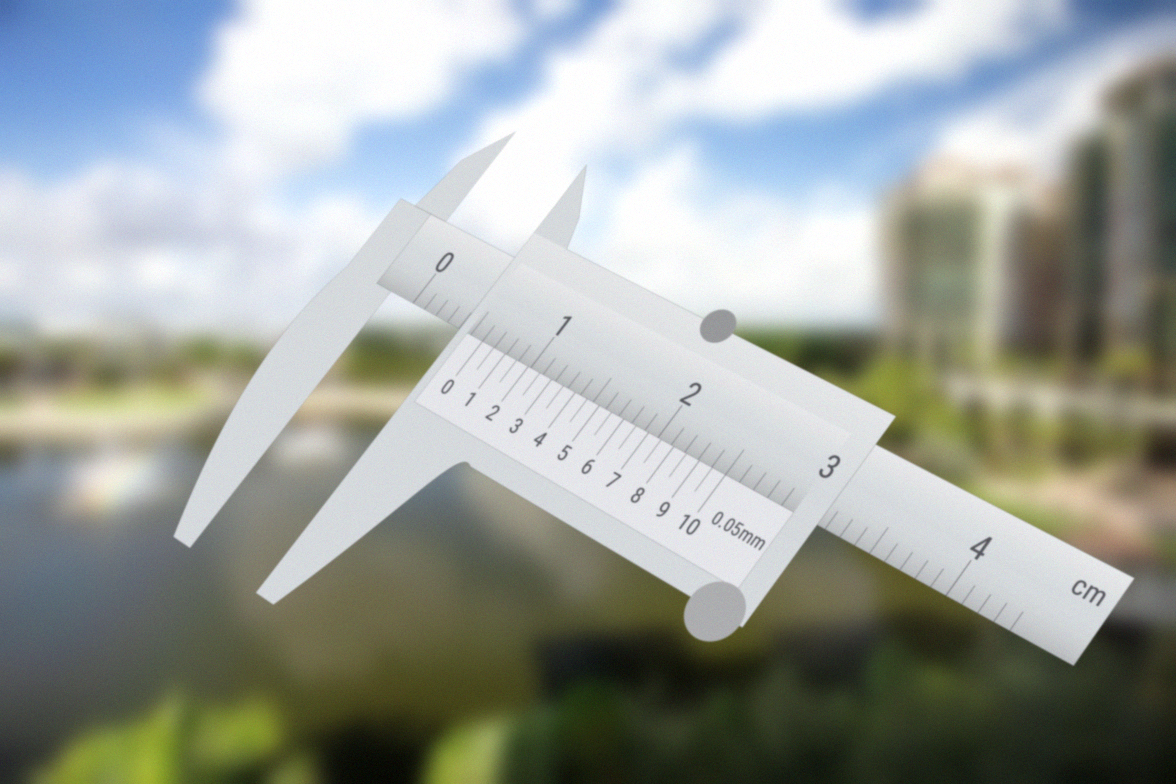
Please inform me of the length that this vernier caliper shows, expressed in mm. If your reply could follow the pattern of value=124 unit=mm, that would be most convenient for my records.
value=6.0 unit=mm
